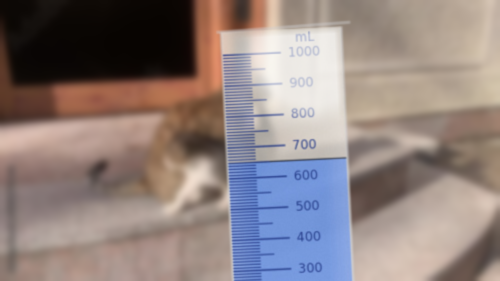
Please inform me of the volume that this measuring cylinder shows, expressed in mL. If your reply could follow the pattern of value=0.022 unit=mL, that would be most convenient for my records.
value=650 unit=mL
